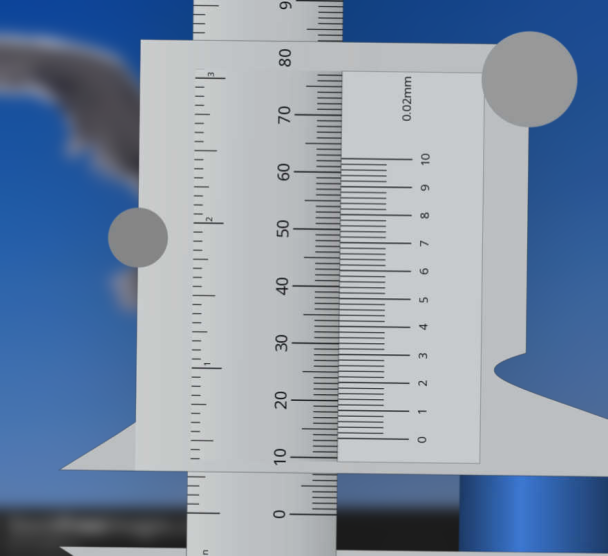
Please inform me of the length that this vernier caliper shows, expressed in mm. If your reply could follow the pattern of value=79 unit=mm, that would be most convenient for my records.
value=13.4 unit=mm
